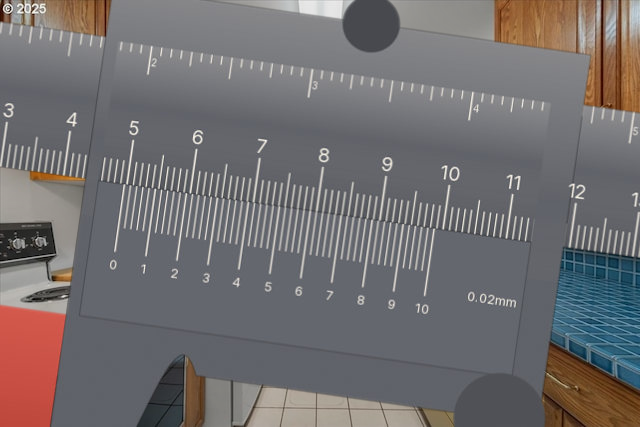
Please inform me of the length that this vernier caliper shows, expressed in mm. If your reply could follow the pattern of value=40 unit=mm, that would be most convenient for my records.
value=49.6 unit=mm
